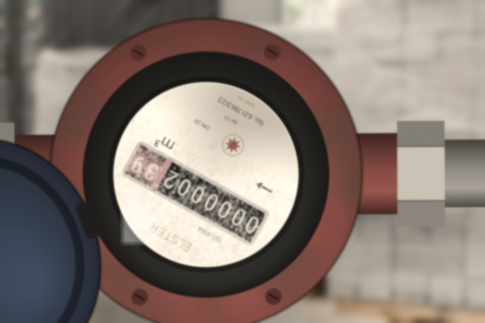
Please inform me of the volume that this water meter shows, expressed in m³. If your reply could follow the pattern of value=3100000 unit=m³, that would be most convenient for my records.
value=2.39 unit=m³
